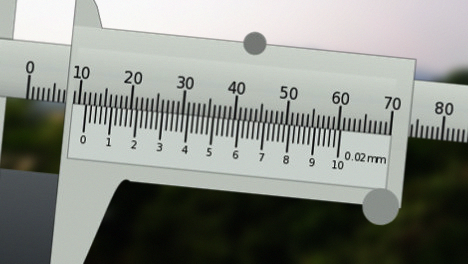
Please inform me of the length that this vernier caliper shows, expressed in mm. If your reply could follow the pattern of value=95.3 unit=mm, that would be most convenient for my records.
value=11.4 unit=mm
